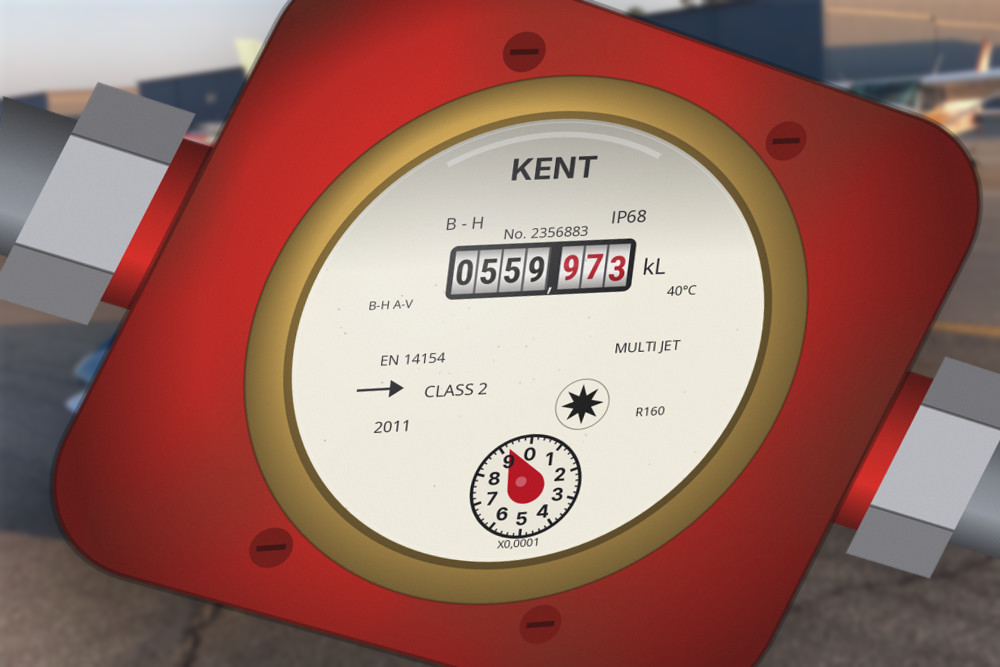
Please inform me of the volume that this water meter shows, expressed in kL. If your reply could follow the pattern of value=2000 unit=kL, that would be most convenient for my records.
value=559.9729 unit=kL
